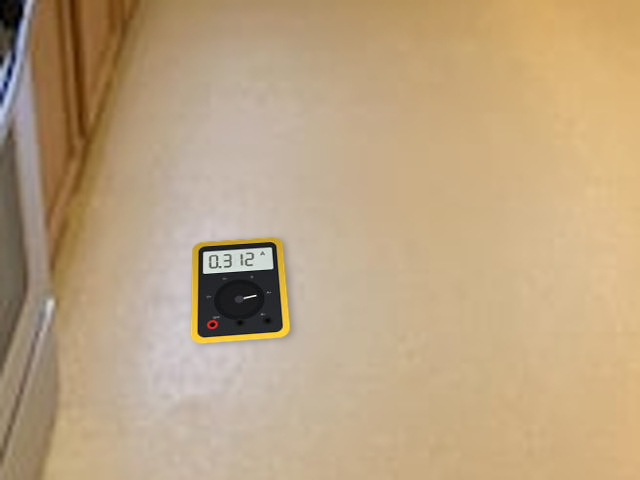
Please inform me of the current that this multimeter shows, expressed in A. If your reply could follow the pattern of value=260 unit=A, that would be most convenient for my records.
value=0.312 unit=A
